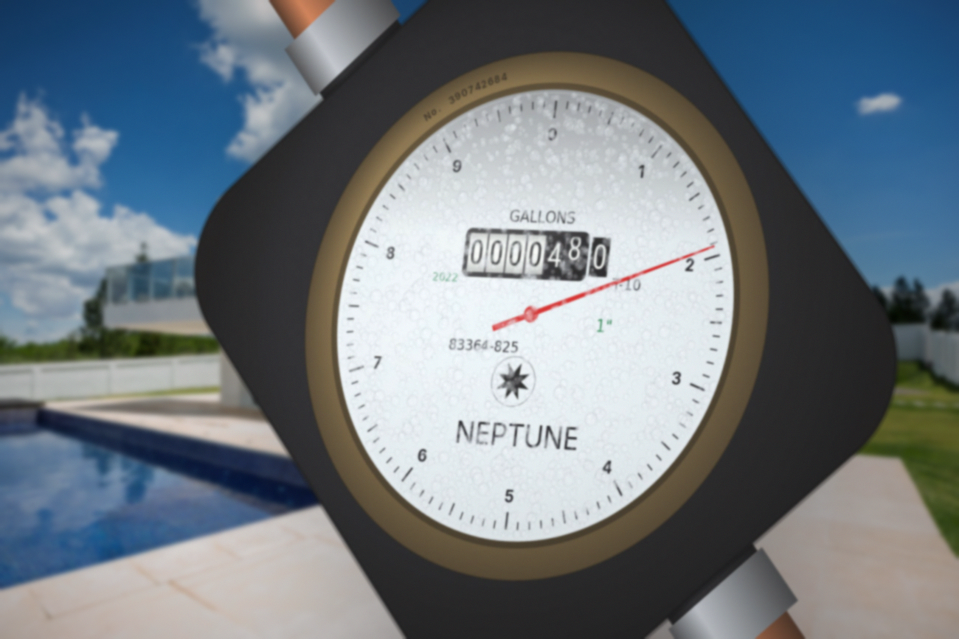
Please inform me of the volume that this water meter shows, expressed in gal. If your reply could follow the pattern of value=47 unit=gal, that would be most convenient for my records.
value=481.9 unit=gal
